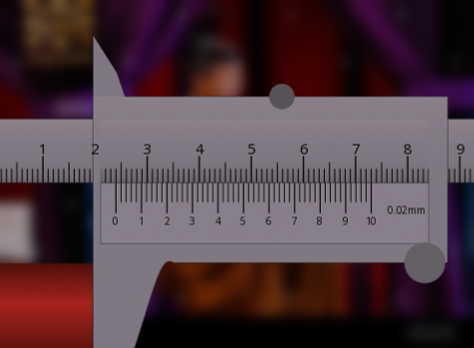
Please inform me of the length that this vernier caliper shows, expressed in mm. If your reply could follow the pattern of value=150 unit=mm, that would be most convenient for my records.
value=24.0 unit=mm
